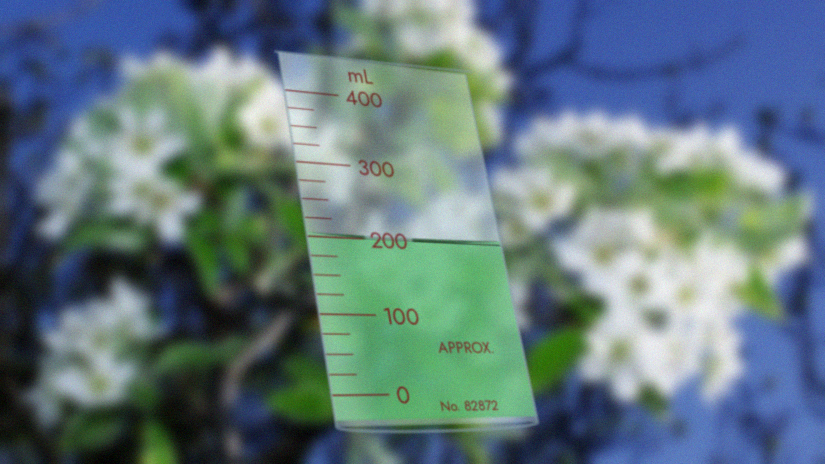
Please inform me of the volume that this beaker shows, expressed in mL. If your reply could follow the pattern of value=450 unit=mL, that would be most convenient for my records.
value=200 unit=mL
